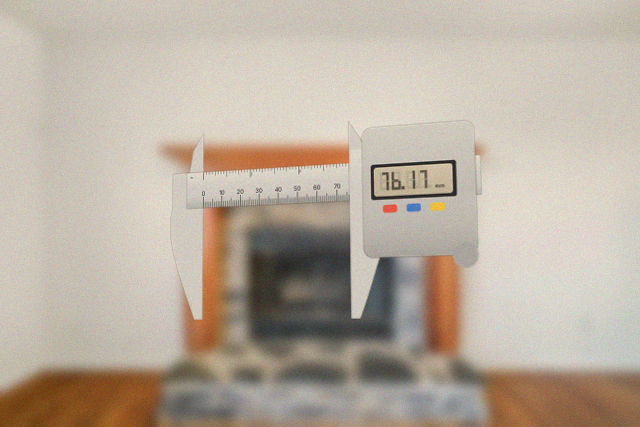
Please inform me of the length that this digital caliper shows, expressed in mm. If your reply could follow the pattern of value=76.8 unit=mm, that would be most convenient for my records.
value=76.17 unit=mm
